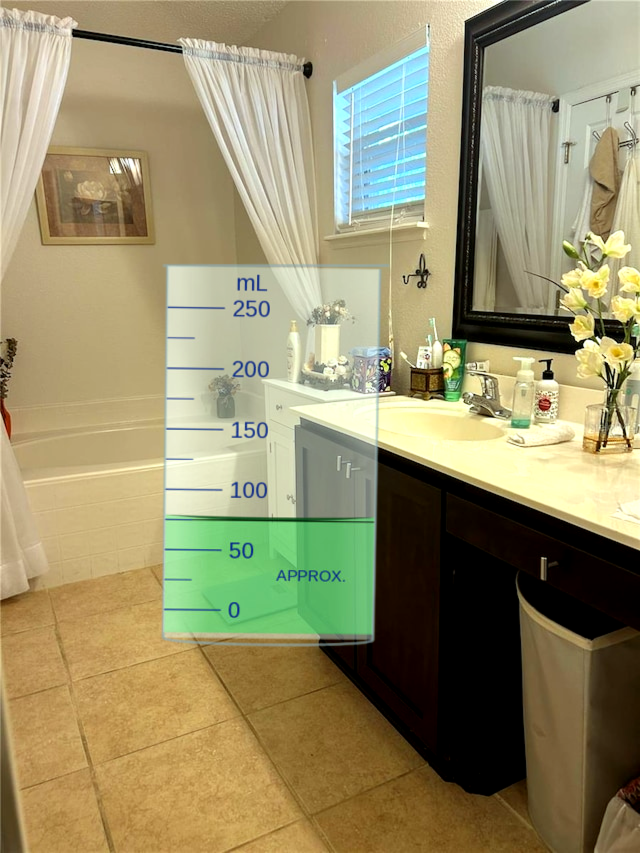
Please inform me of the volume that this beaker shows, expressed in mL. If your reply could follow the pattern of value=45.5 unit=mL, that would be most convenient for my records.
value=75 unit=mL
